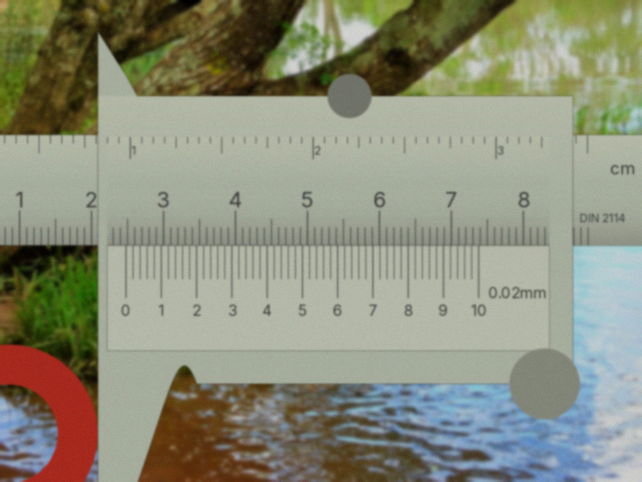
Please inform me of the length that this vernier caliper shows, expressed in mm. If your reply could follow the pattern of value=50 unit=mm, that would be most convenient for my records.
value=24.8 unit=mm
